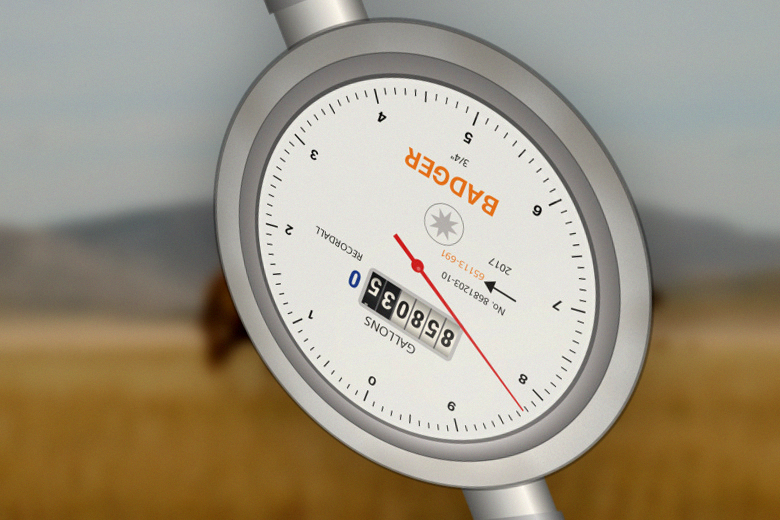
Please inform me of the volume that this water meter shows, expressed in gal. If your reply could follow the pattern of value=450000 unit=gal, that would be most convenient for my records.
value=8580348.2 unit=gal
